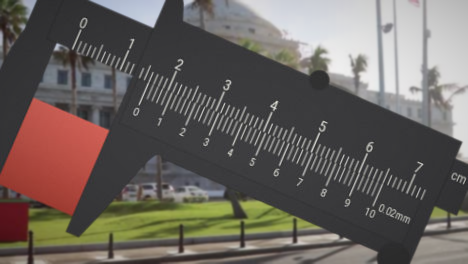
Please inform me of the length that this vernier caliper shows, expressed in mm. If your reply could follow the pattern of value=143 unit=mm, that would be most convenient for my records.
value=16.0 unit=mm
